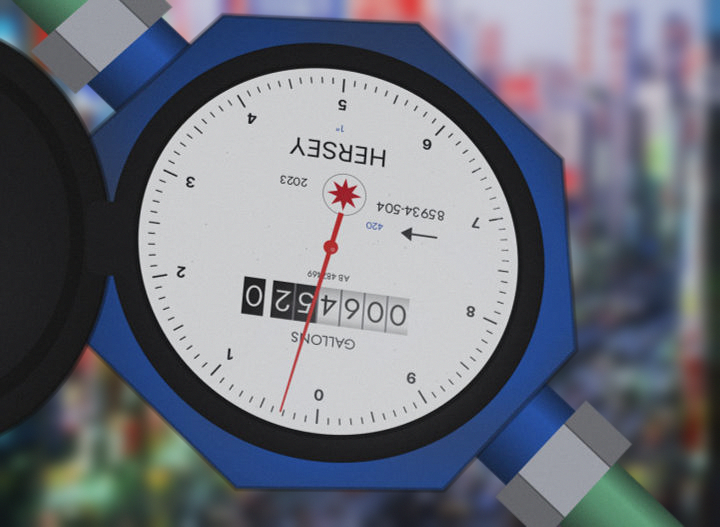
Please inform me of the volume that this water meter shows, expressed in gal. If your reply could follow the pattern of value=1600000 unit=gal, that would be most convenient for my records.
value=64520.3 unit=gal
